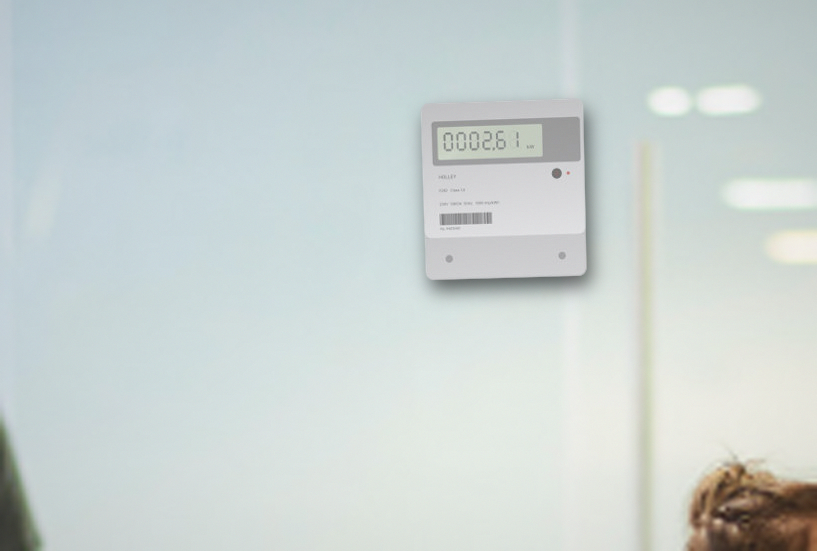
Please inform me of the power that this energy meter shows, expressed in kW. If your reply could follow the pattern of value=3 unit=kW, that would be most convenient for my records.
value=2.61 unit=kW
